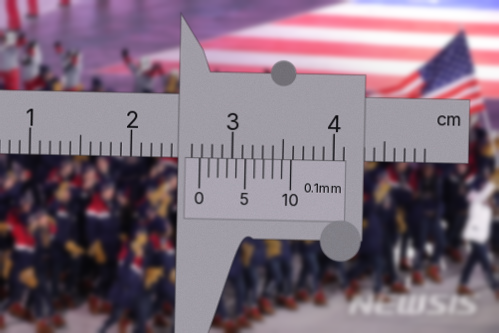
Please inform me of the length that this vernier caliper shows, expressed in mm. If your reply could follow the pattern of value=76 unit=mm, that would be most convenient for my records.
value=26.8 unit=mm
